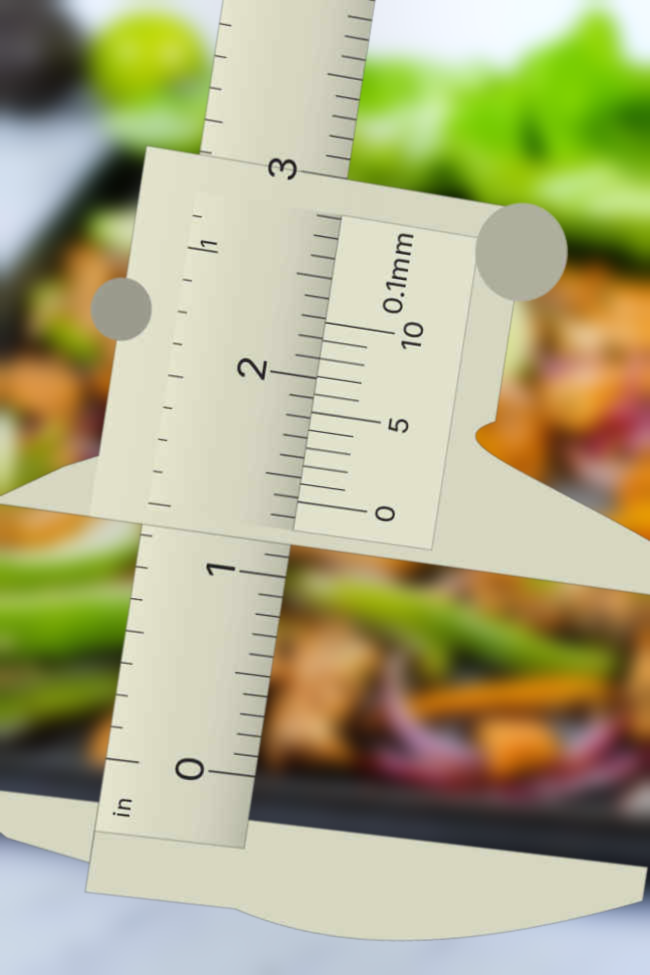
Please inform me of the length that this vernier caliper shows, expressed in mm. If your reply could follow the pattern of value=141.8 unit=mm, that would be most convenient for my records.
value=13.8 unit=mm
